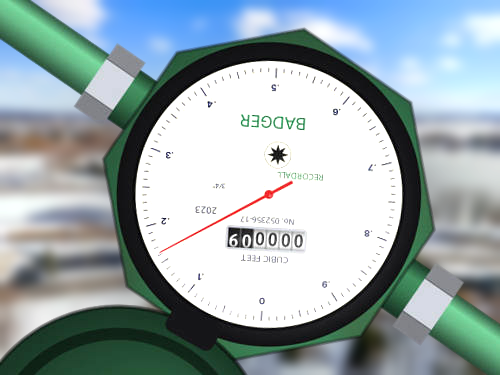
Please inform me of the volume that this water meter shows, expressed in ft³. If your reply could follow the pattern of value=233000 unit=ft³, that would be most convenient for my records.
value=9.16 unit=ft³
